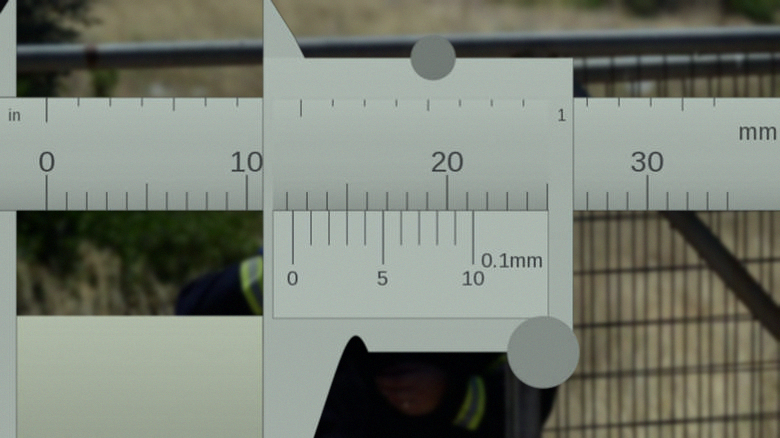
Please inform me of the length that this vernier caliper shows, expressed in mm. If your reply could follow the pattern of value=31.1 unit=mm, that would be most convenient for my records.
value=12.3 unit=mm
